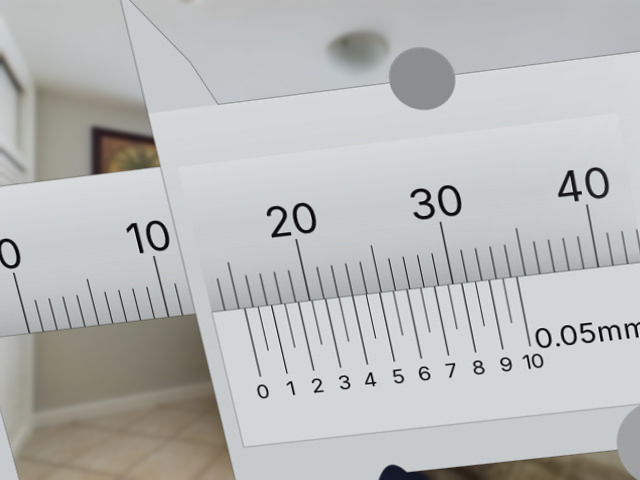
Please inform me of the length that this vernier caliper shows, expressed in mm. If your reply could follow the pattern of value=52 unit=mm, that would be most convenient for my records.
value=15.4 unit=mm
